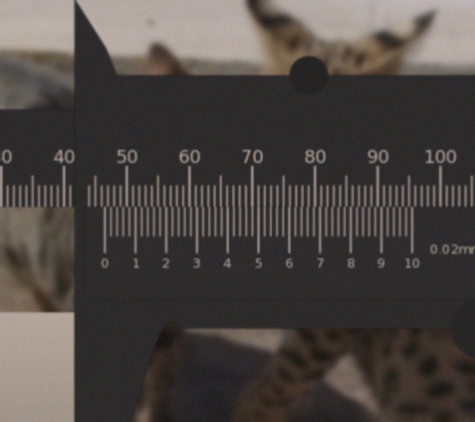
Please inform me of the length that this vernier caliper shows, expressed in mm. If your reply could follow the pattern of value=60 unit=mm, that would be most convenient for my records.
value=46.5 unit=mm
